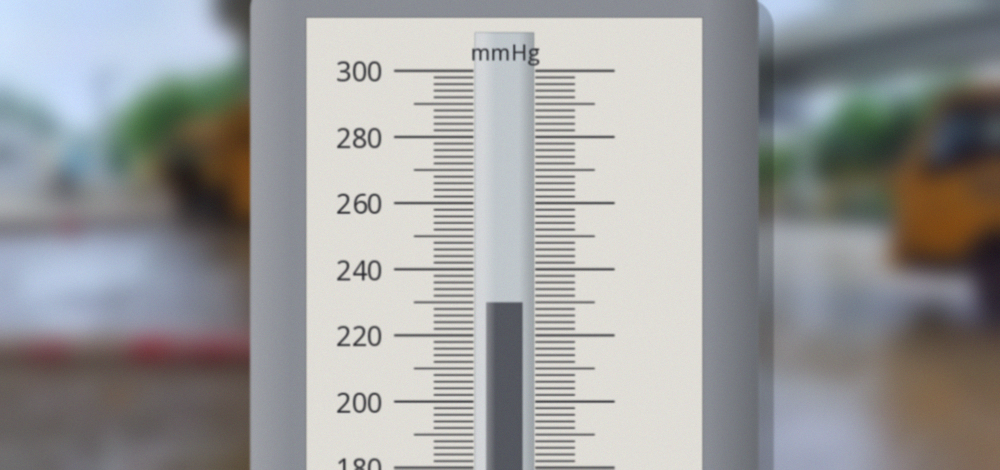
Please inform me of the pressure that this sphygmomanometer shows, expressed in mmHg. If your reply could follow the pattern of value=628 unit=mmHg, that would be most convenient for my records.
value=230 unit=mmHg
